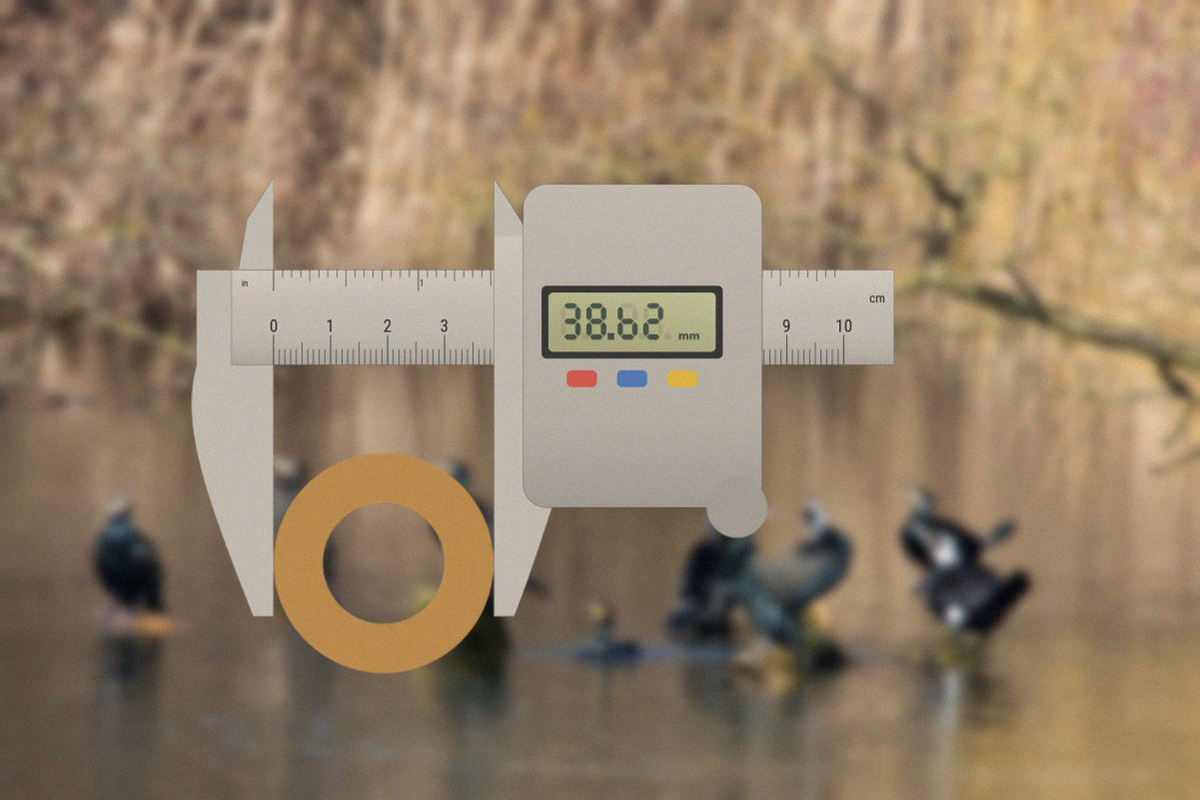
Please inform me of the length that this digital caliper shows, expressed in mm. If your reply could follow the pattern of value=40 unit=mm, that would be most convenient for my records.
value=38.62 unit=mm
